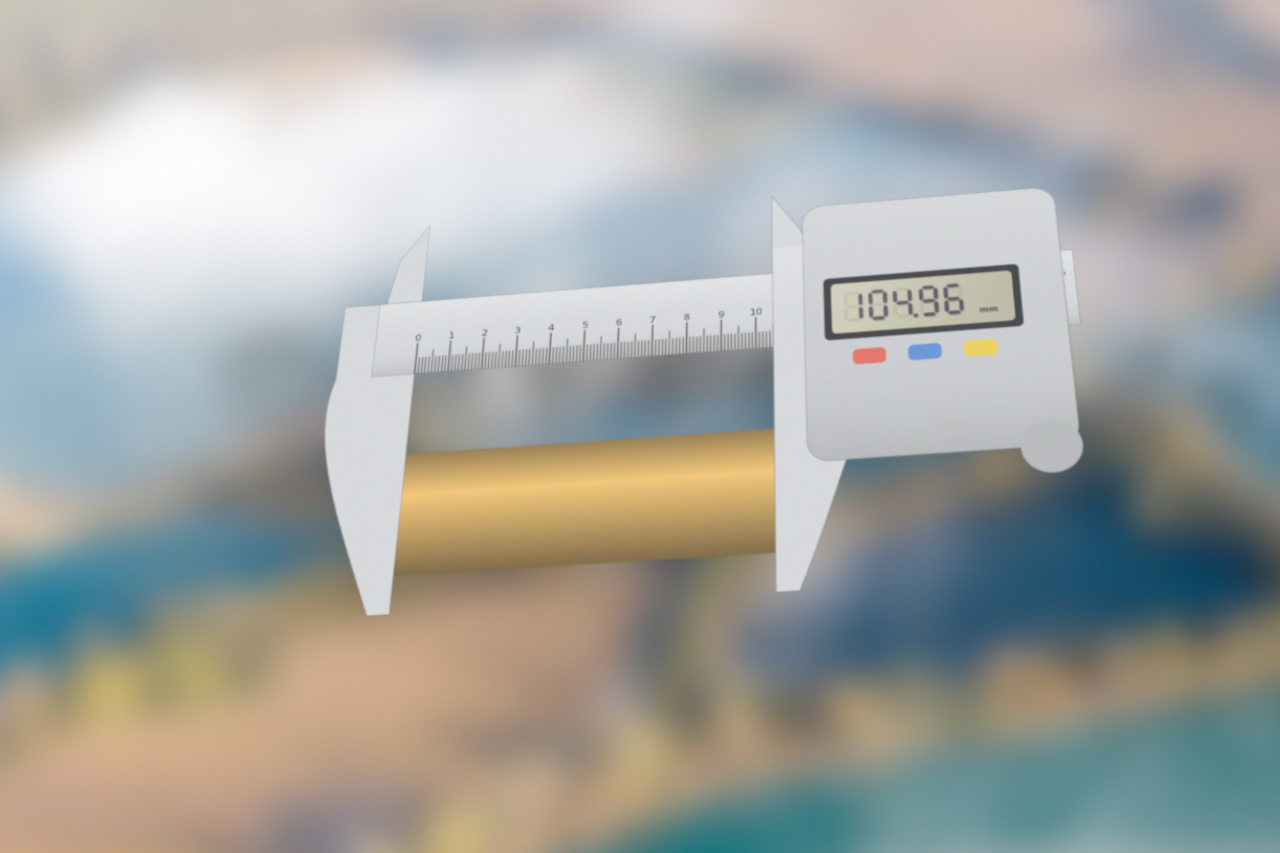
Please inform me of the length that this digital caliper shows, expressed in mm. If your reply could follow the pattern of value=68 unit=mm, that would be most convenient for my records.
value=104.96 unit=mm
